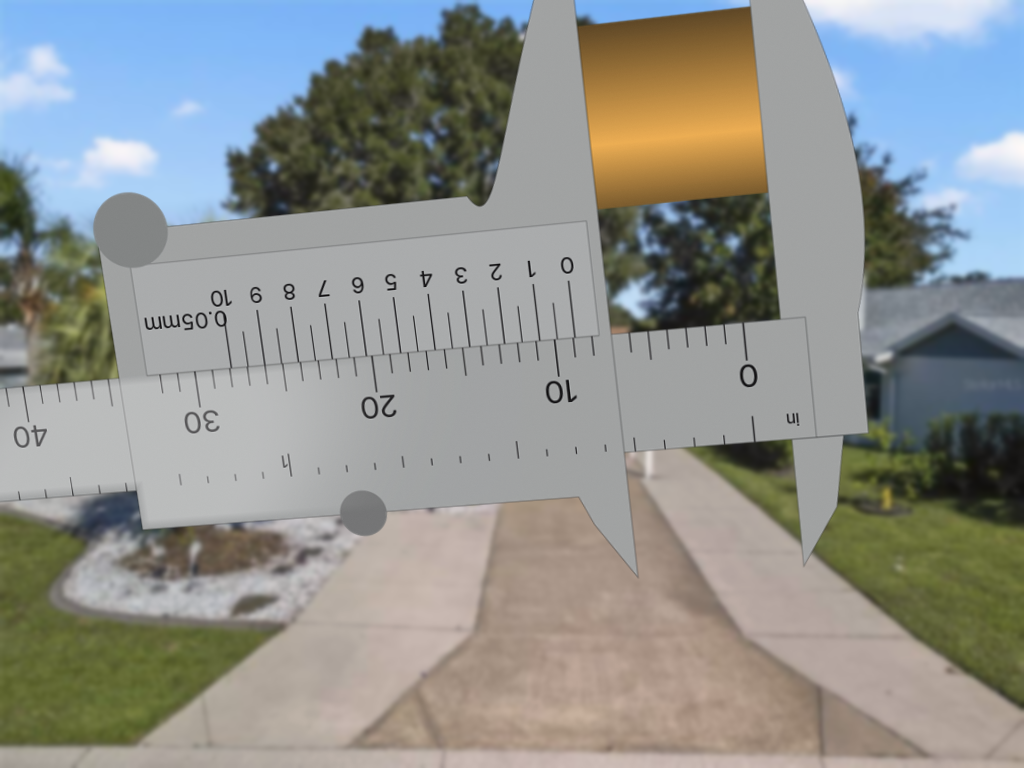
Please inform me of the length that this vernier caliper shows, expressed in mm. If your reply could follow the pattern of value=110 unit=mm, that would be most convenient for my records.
value=8.9 unit=mm
